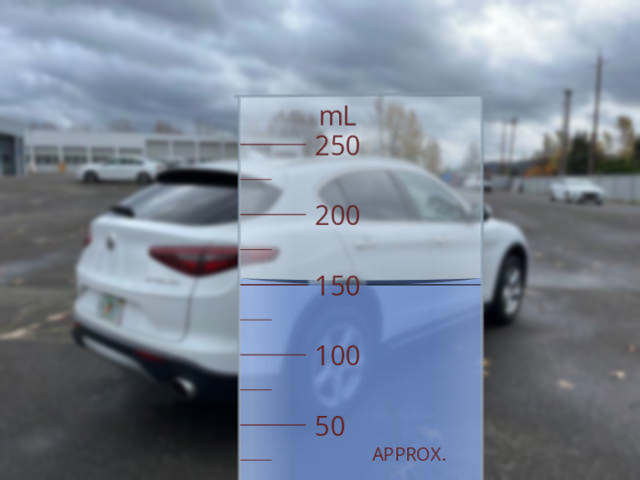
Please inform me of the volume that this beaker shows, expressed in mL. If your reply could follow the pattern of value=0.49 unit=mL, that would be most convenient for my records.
value=150 unit=mL
